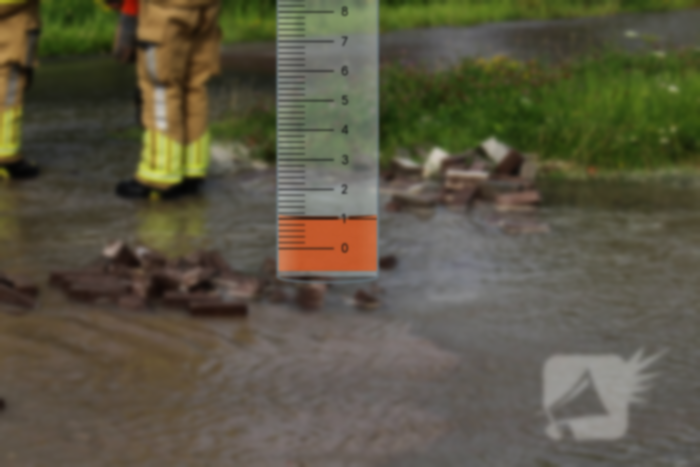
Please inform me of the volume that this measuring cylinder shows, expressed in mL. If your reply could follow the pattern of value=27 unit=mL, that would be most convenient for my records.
value=1 unit=mL
